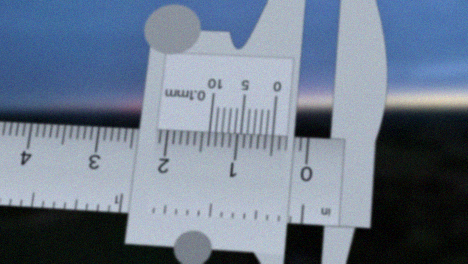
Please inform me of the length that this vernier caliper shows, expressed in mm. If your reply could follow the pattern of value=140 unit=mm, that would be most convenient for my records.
value=5.0 unit=mm
